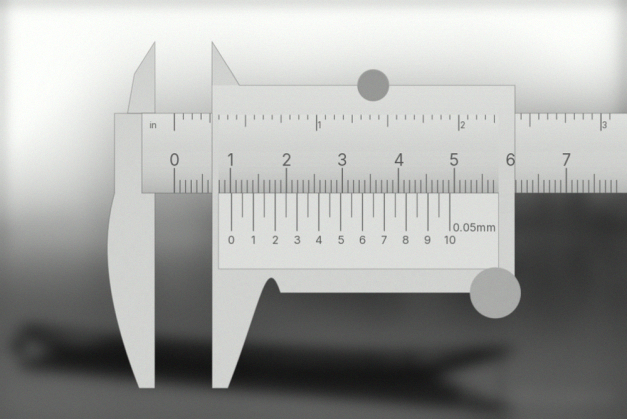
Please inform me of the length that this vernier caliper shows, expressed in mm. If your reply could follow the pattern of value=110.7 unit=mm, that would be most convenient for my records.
value=10.2 unit=mm
